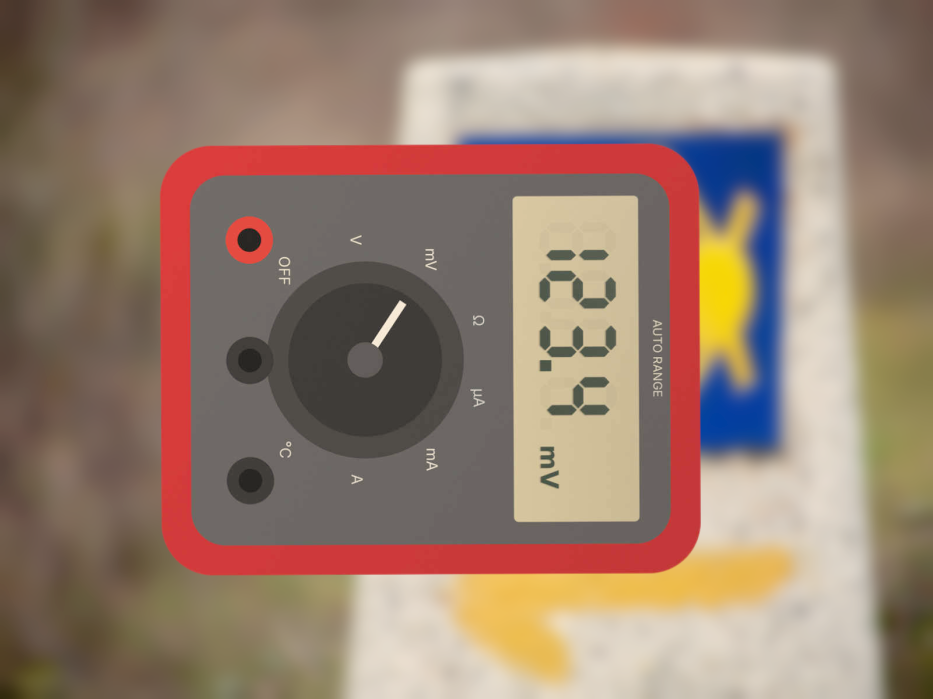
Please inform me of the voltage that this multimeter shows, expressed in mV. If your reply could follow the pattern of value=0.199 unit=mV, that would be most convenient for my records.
value=123.4 unit=mV
